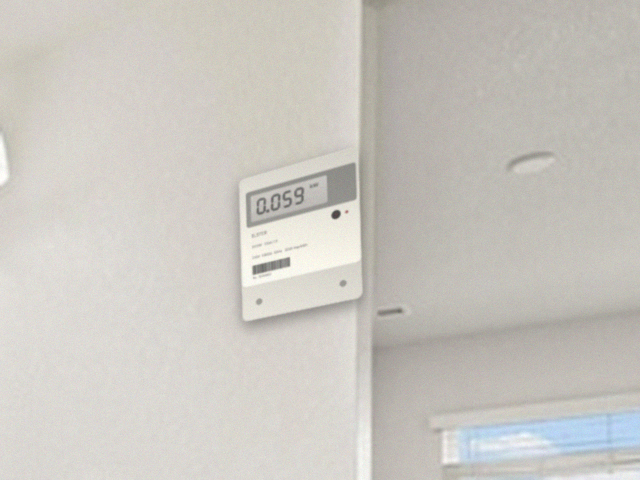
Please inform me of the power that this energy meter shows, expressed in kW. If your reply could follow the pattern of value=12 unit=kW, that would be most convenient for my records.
value=0.059 unit=kW
